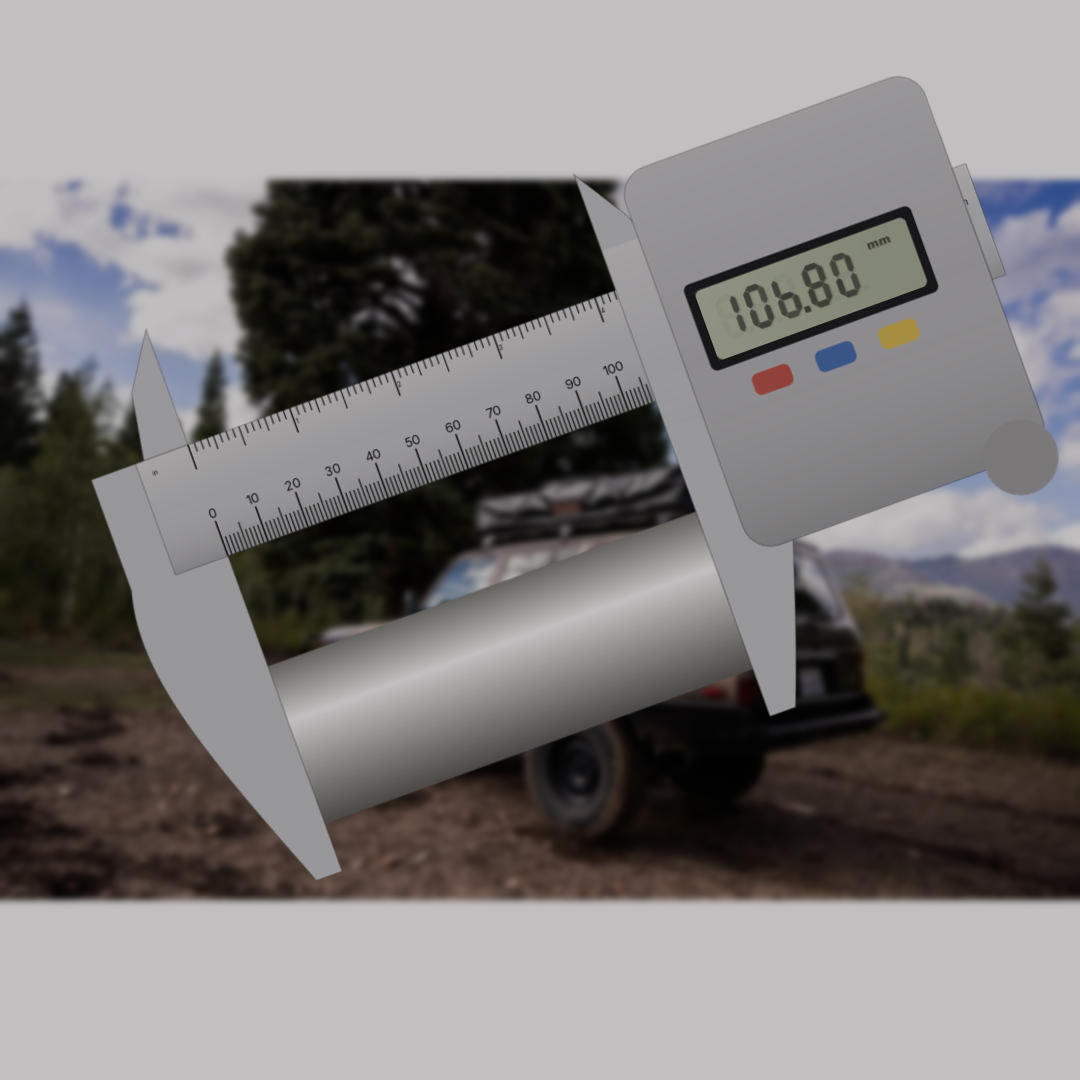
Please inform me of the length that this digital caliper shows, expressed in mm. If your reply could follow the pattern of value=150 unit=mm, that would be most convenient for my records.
value=106.80 unit=mm
